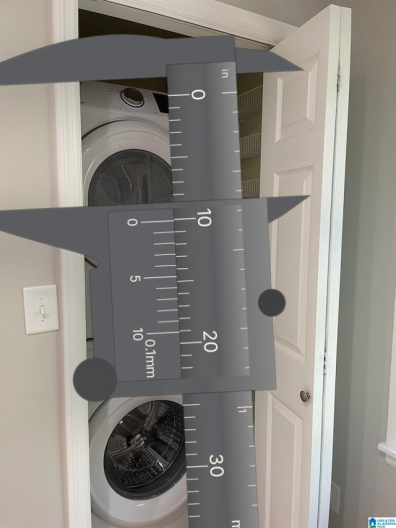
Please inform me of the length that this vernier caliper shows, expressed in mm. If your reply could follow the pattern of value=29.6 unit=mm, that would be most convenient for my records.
value=10.1 unit=mm
